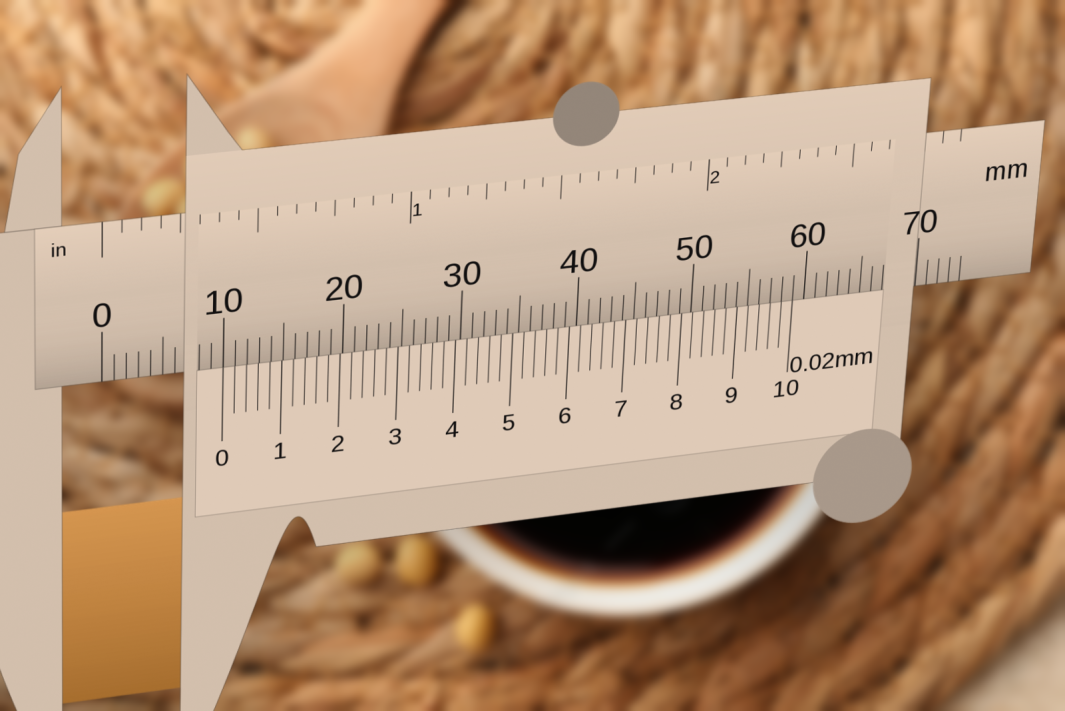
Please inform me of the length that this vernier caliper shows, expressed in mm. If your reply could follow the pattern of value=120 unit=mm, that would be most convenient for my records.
value=10.0 unit=mm
